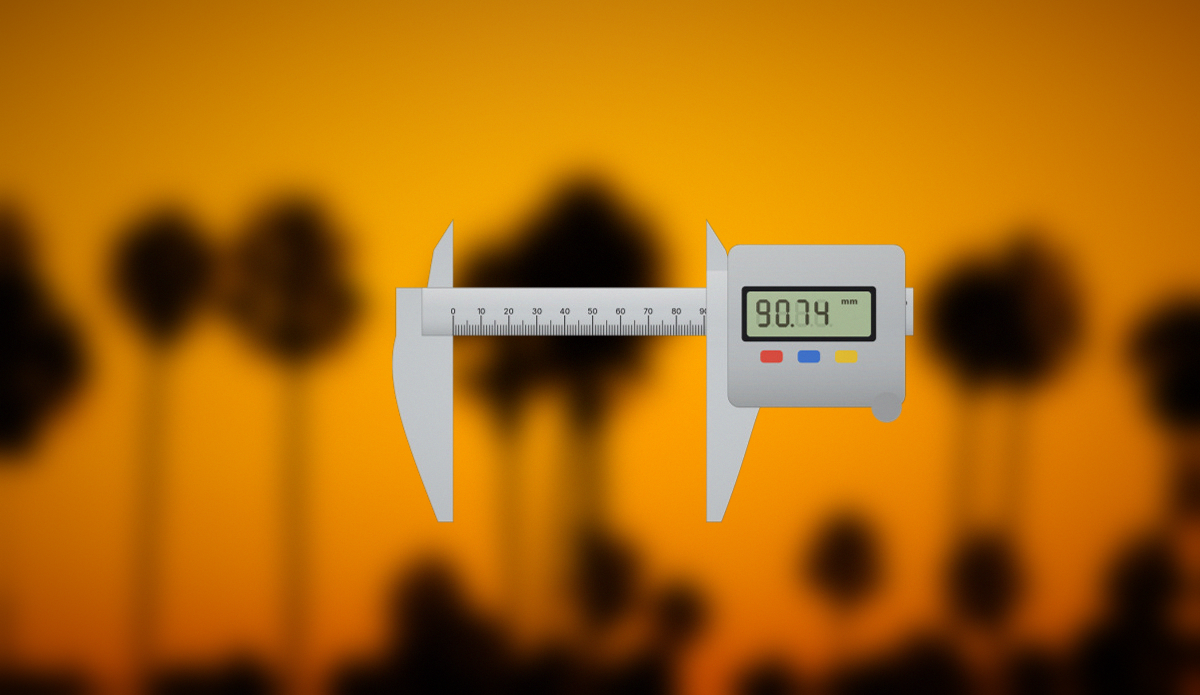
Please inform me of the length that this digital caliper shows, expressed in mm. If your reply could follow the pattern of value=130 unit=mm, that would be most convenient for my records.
value=90.74 unit=mm
